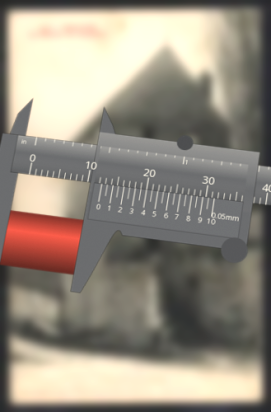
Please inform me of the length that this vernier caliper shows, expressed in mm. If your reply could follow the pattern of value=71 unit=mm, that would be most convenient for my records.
value=12.4 unit=mm
